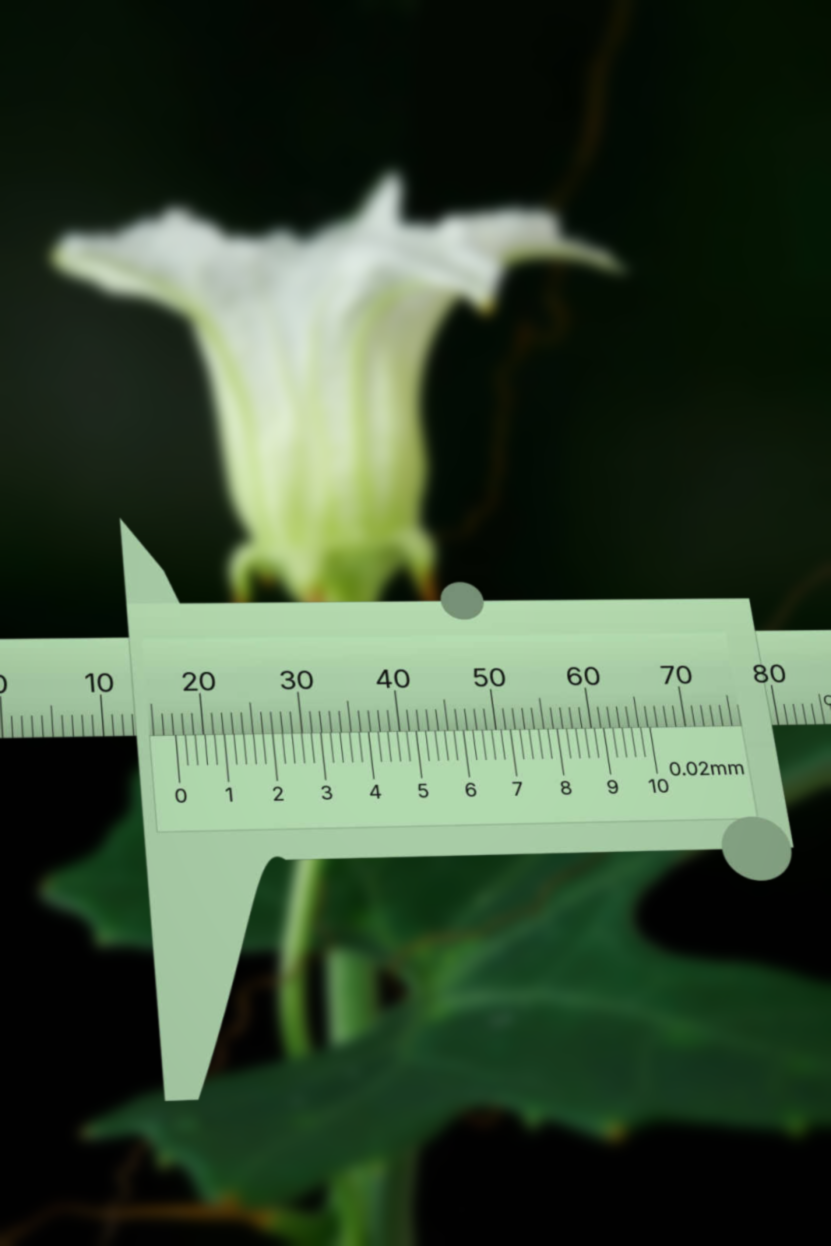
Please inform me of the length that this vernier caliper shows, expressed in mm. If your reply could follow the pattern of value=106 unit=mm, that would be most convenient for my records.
value=17.2 unit=mm
